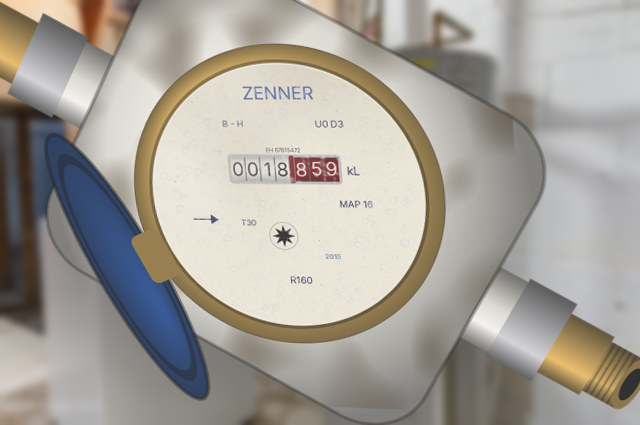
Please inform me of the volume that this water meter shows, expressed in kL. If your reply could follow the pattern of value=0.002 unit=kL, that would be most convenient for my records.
value=18.859 unit=kL
